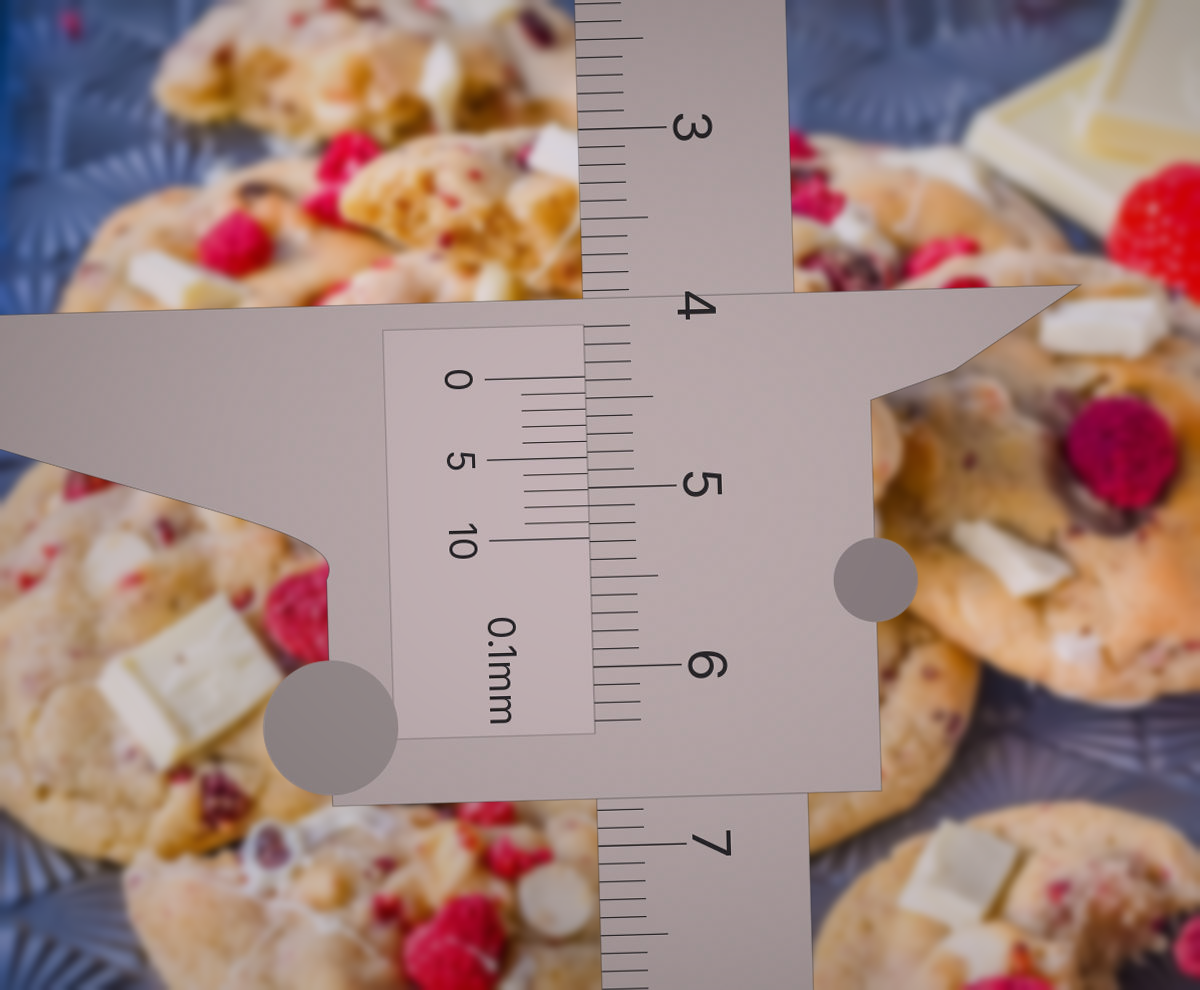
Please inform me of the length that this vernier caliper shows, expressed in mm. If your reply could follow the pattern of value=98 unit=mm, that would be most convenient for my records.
value=43.8 unit=mm
